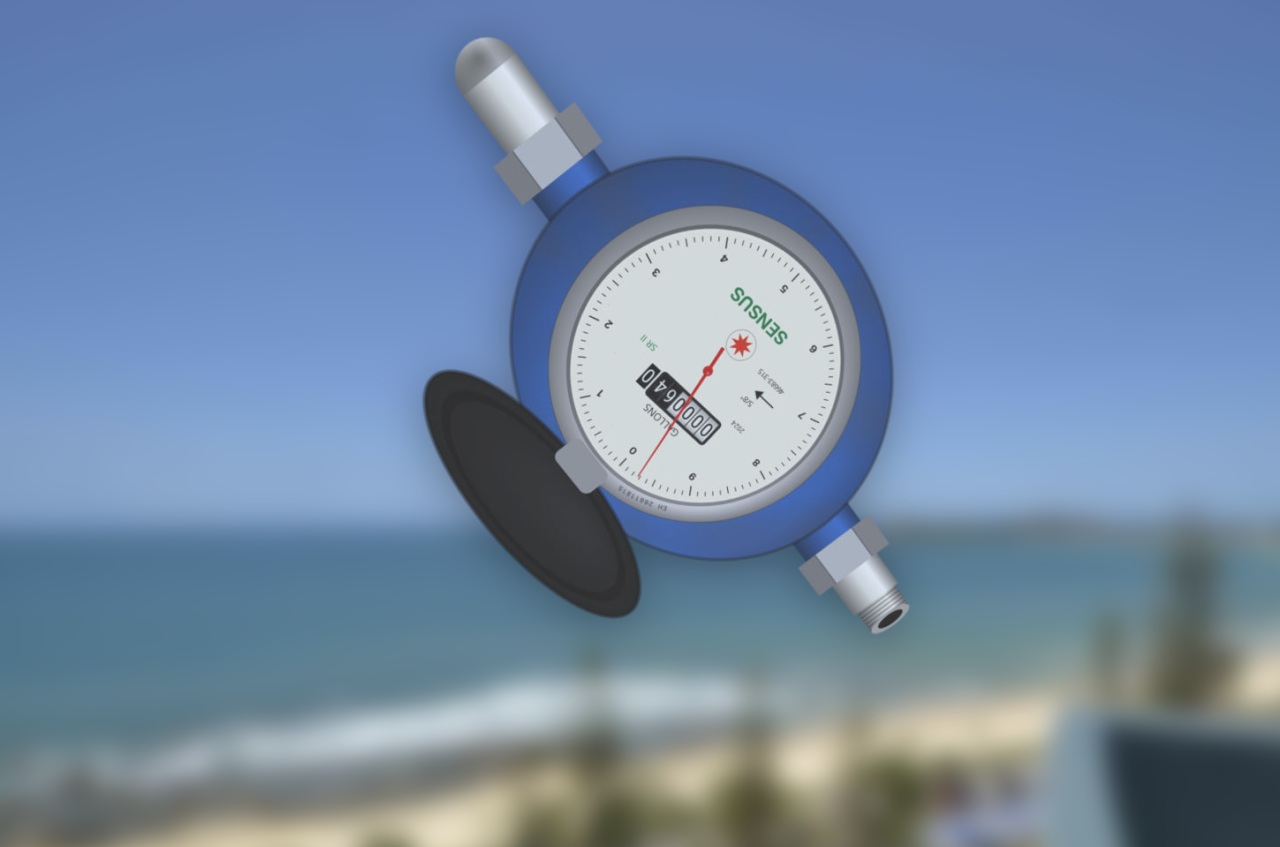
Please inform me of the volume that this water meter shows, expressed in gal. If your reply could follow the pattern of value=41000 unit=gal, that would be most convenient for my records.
value=639.7 unit=gal
